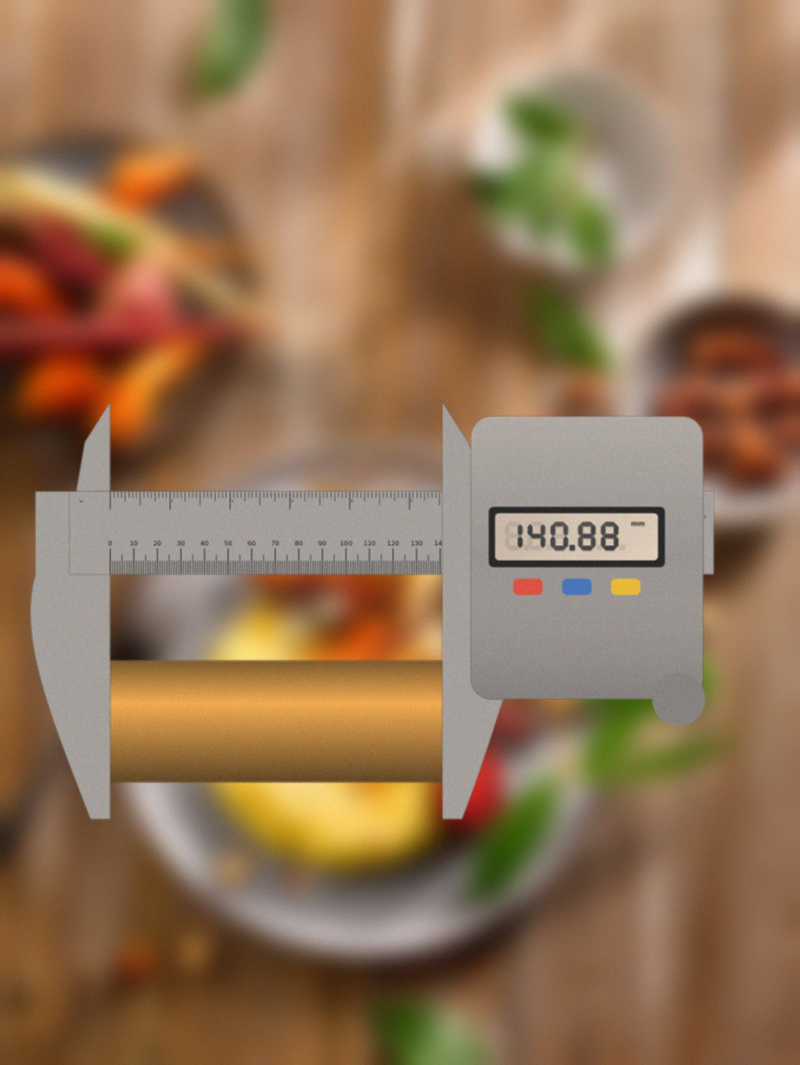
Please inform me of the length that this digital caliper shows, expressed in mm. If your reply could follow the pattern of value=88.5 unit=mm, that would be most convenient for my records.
value=140.88 unit=mm
